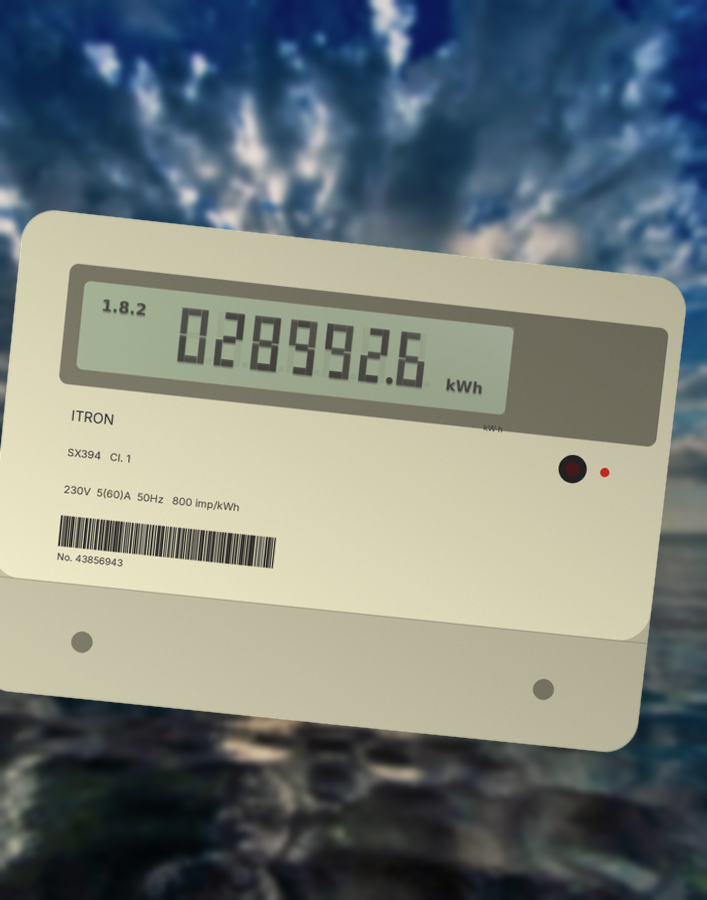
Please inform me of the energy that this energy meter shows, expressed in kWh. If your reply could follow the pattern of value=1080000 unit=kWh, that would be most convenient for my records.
value=28992.6 unit=kWh
